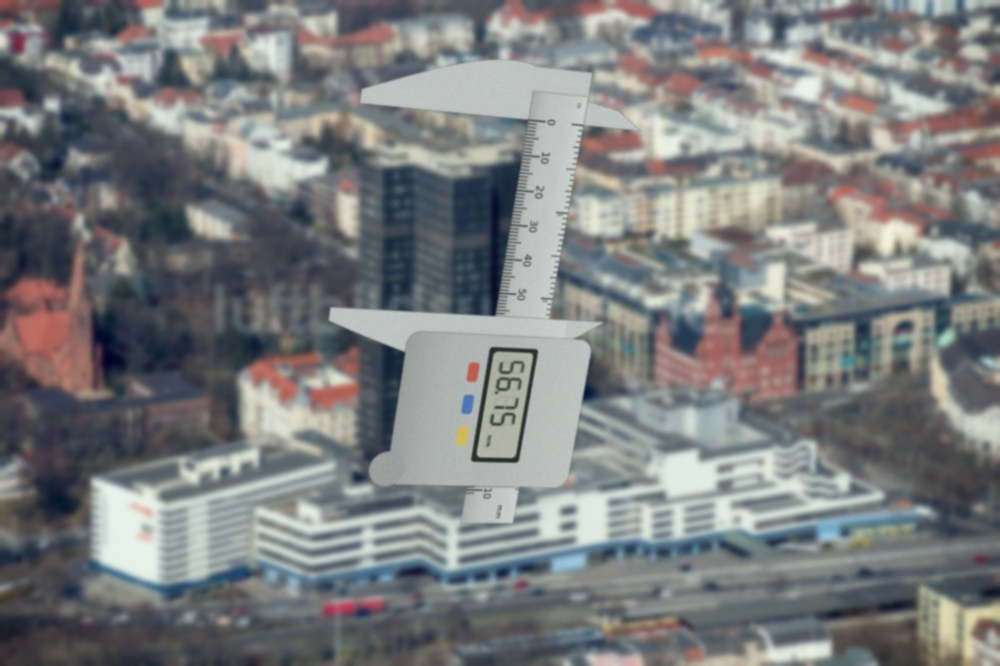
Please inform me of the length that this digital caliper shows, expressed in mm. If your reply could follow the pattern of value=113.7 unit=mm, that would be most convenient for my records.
value=56.75 unit=mm
